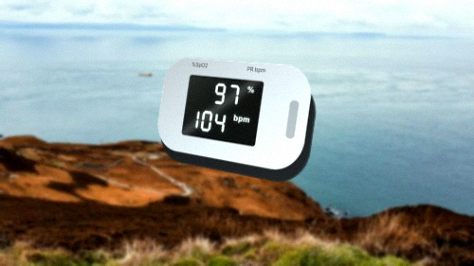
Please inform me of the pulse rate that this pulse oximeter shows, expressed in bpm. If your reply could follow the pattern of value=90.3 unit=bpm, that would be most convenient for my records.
value=104 unit=bpm
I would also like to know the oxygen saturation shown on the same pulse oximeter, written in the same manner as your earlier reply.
value=97 unit=%
